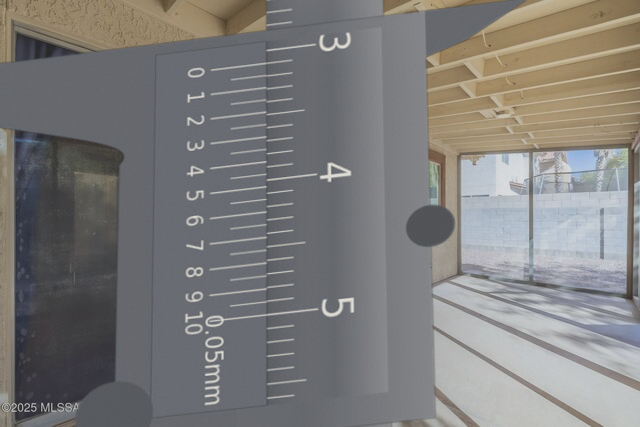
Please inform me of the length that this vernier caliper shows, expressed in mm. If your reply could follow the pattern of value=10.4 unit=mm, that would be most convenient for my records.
value=31.0 unit=mm
